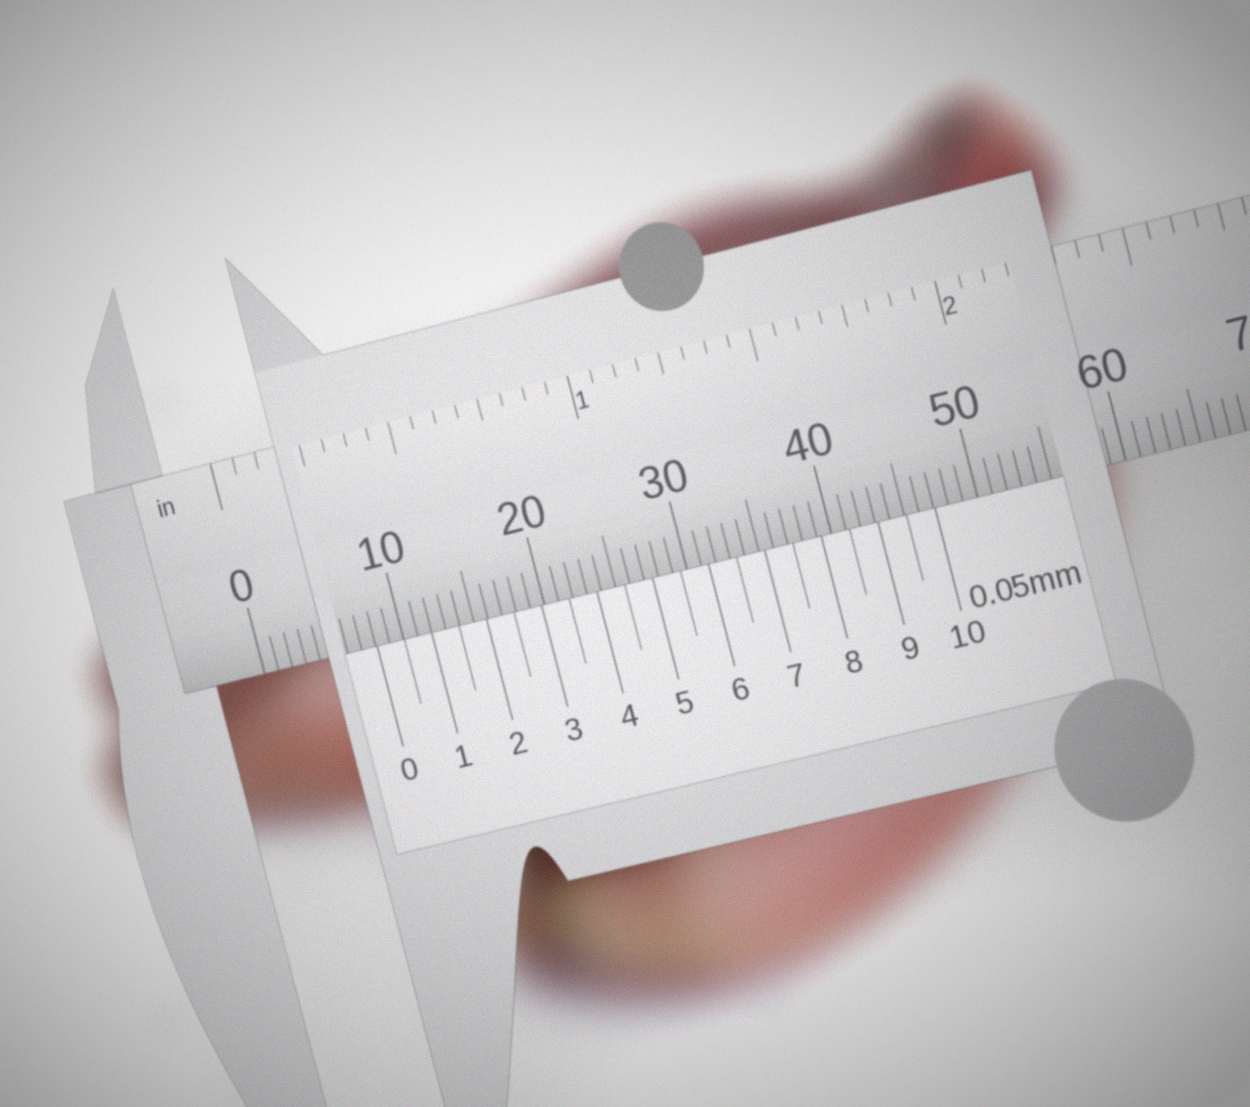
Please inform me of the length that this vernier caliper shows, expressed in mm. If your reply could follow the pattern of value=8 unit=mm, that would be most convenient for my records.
value=8.1 unit=mm
